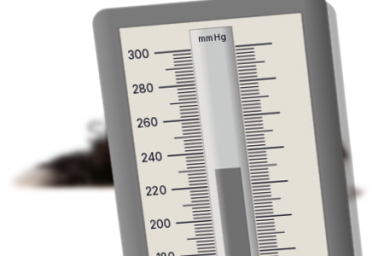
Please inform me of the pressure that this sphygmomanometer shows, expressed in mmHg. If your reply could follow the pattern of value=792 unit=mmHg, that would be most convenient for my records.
value=230 unit=mmHg
